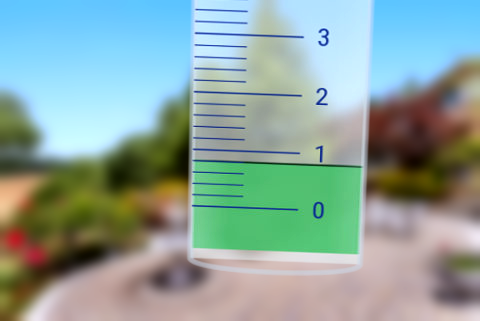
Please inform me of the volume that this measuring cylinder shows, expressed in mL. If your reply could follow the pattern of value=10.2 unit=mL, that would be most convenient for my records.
value=0.8 unit=mL
